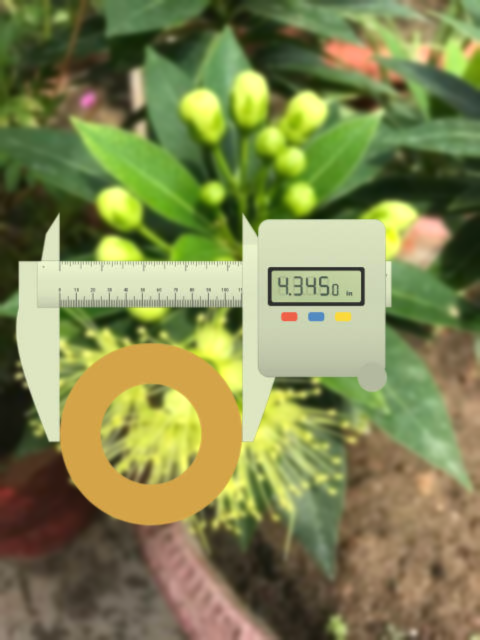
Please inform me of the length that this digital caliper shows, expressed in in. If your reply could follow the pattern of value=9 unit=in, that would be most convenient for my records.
value=4.3450 unit=in
